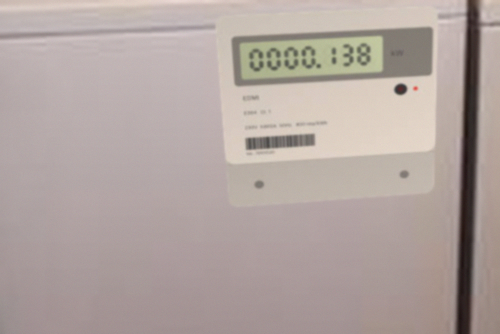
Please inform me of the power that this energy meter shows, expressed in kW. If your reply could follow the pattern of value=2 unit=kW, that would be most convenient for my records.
value=0.138 unit=kW
